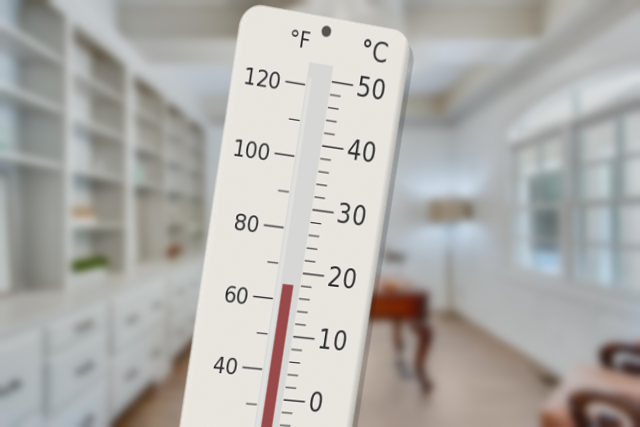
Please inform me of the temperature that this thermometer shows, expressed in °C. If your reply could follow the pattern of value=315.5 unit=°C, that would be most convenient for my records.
value=18 unit=°C
